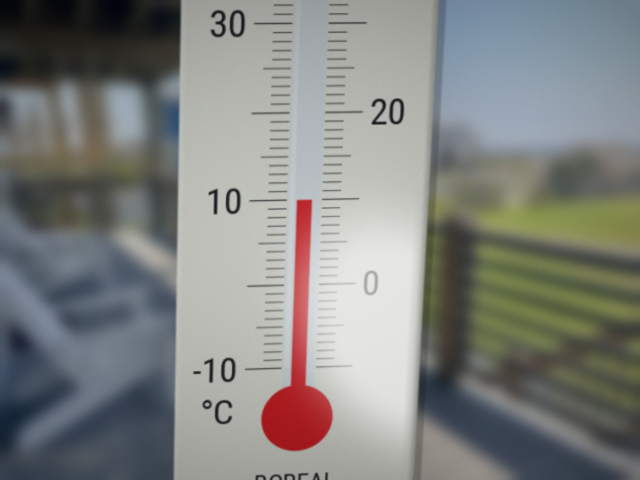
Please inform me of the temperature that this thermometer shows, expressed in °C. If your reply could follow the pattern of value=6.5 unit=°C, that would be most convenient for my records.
value=10 unit=°C
